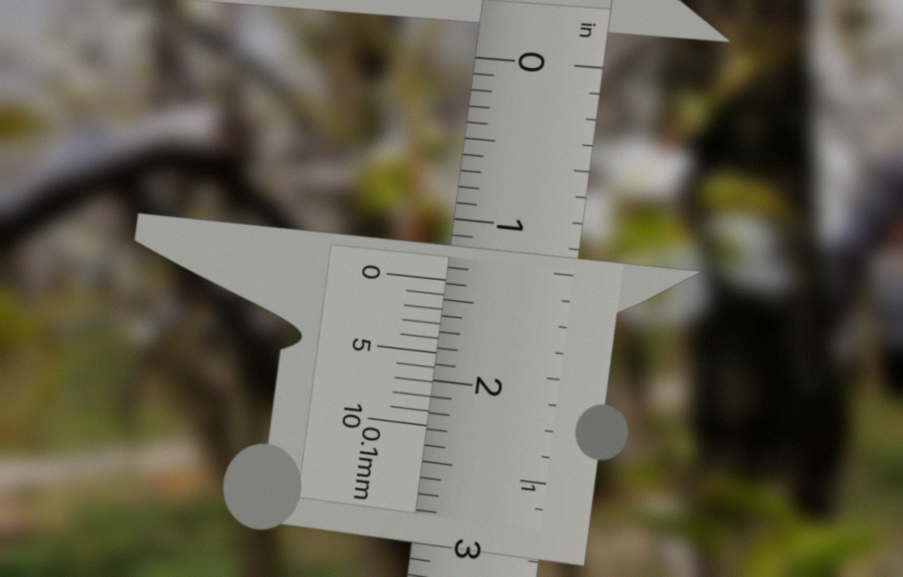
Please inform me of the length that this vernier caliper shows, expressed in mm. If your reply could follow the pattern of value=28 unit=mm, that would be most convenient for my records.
value=13.8 unit=mm
